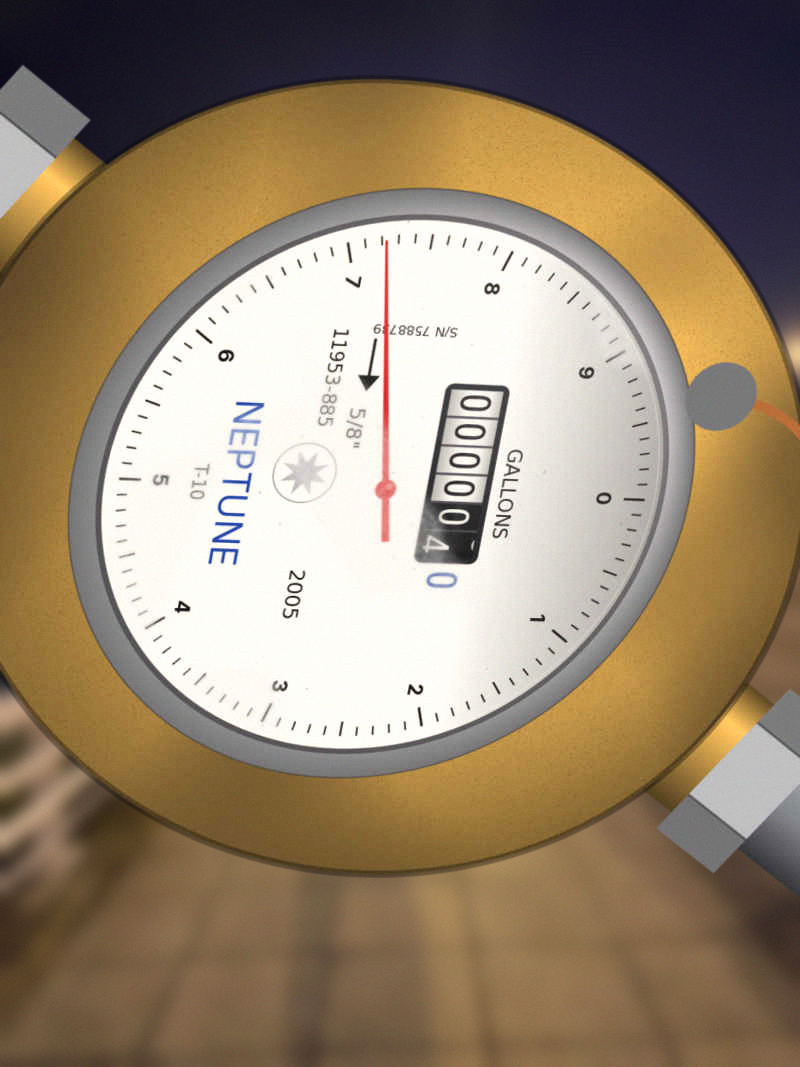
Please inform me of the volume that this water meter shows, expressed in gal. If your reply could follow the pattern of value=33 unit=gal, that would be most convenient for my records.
value=37.2 unit=gal
